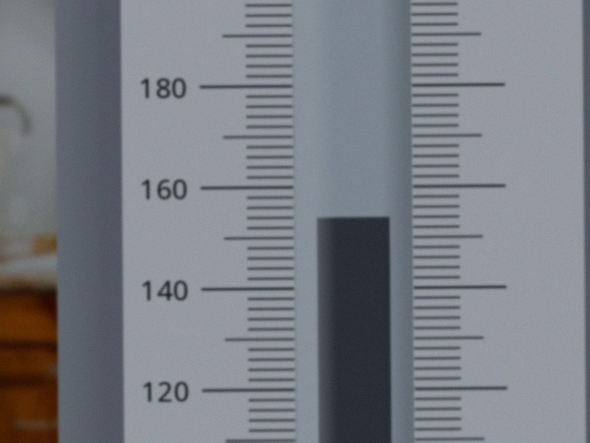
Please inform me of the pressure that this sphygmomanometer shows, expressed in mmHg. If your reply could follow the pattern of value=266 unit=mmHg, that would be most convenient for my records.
value=154 unit=mmHg
